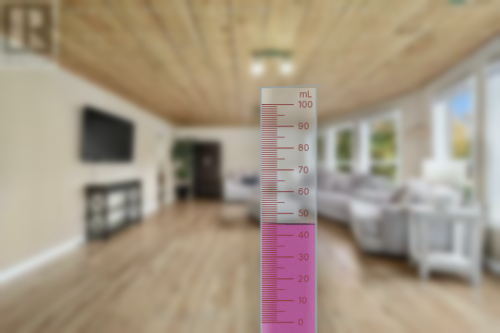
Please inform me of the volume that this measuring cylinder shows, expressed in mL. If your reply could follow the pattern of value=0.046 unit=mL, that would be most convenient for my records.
value=45 unit=mL
